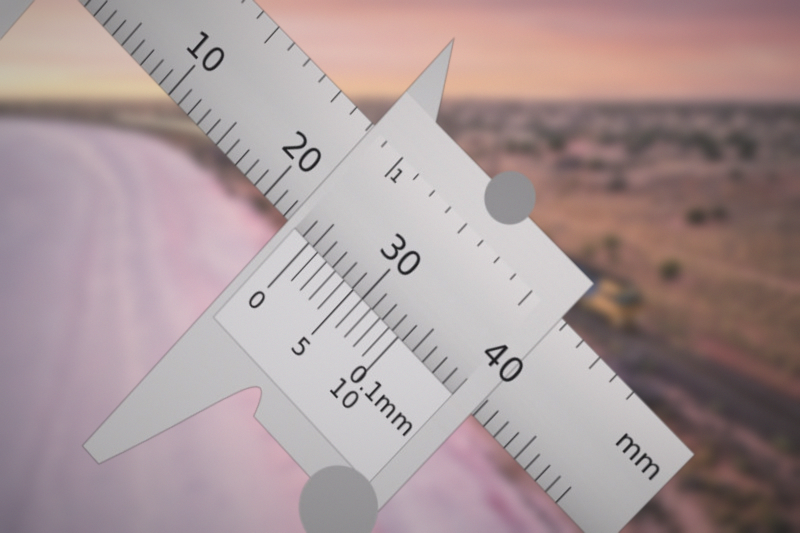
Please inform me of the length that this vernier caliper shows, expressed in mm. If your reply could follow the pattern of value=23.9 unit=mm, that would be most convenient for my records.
value=24.6 unit=mm
